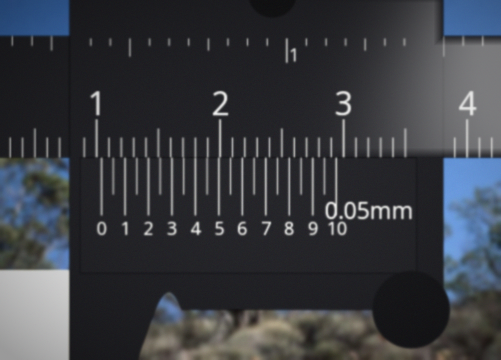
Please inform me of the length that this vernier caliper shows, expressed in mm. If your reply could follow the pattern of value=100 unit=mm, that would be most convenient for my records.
value=10.4 unit=mm
